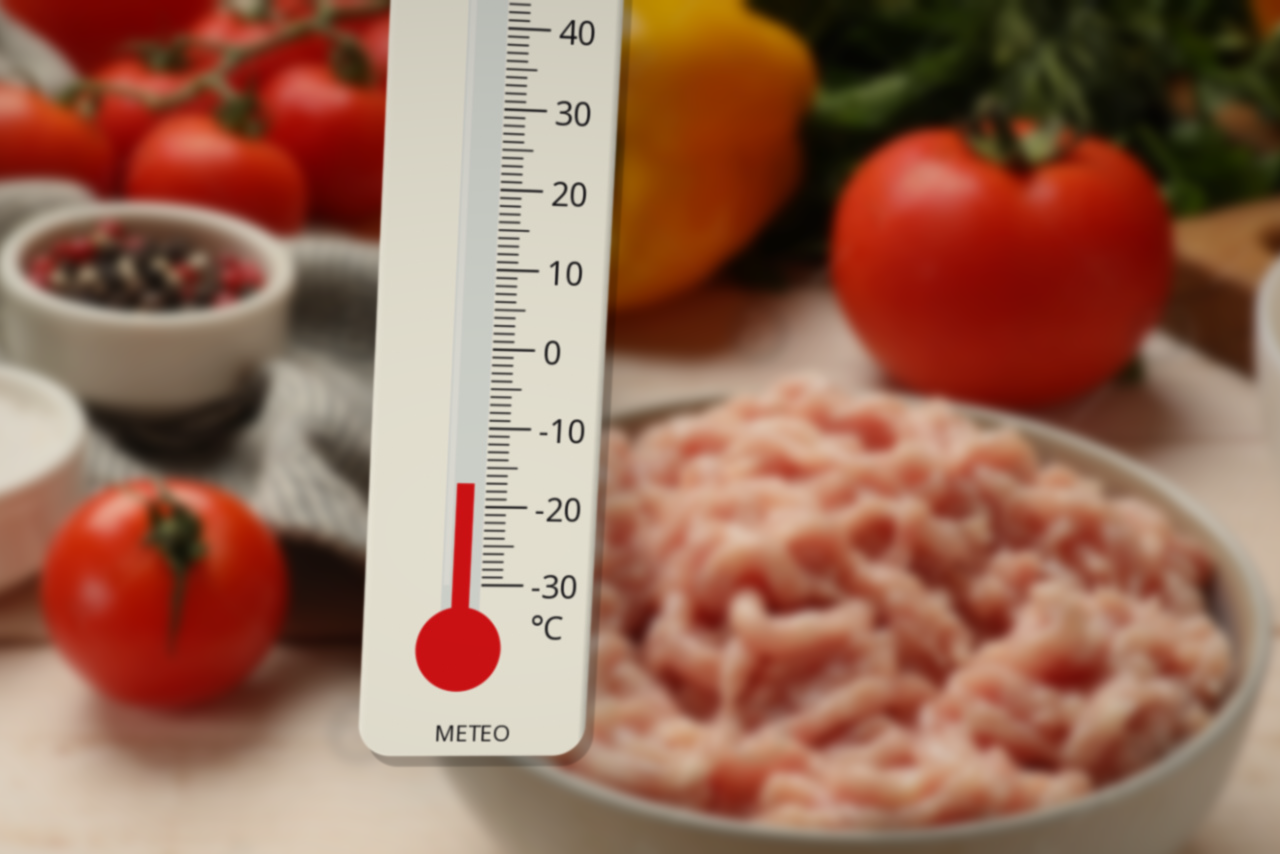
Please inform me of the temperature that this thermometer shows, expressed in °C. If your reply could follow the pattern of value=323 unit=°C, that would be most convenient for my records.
value=-17 unit=°C
